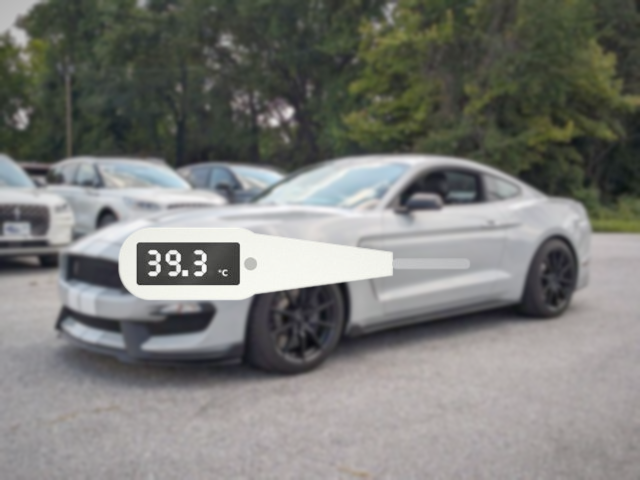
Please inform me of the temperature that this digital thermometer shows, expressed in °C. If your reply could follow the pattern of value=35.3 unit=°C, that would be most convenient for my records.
value=39.3 unit=°C
